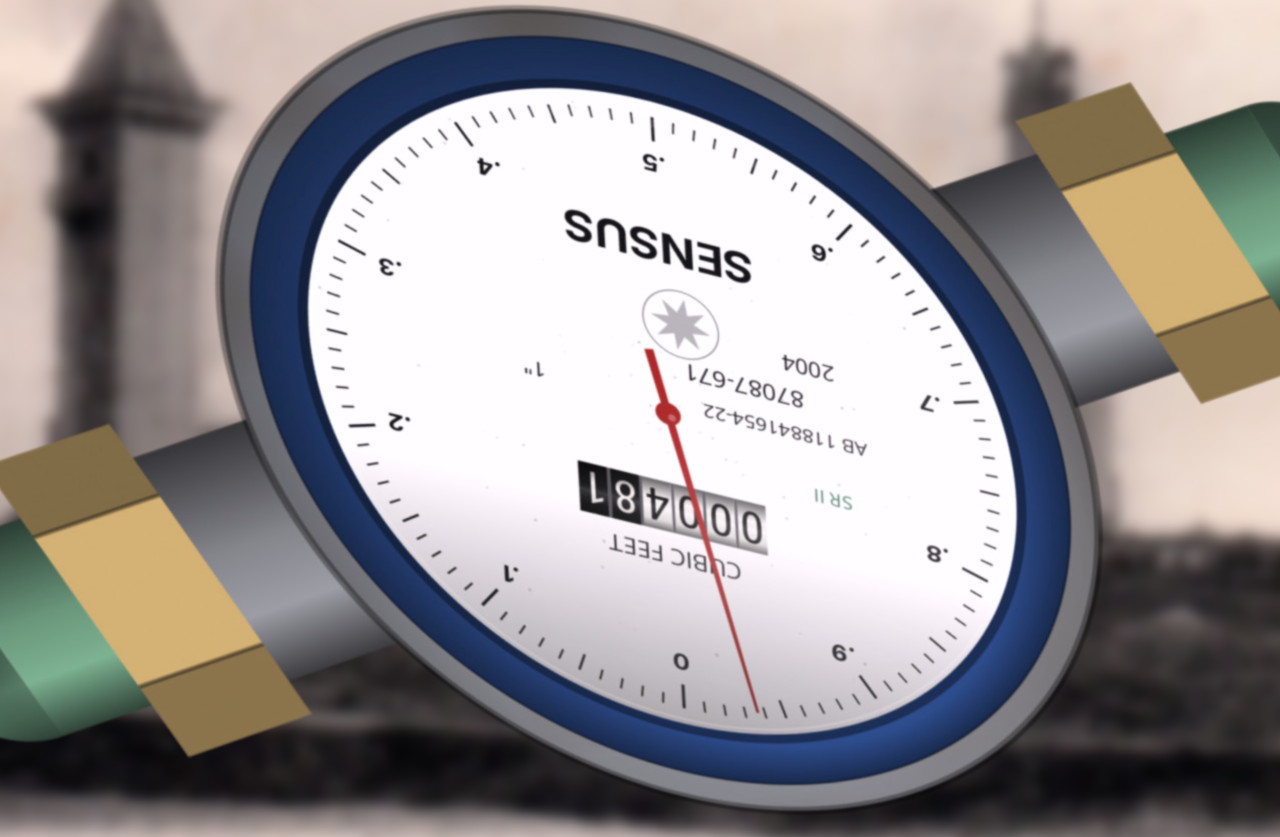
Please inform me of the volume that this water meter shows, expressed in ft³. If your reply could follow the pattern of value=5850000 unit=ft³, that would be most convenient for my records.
value=480.96 unit=ft³
